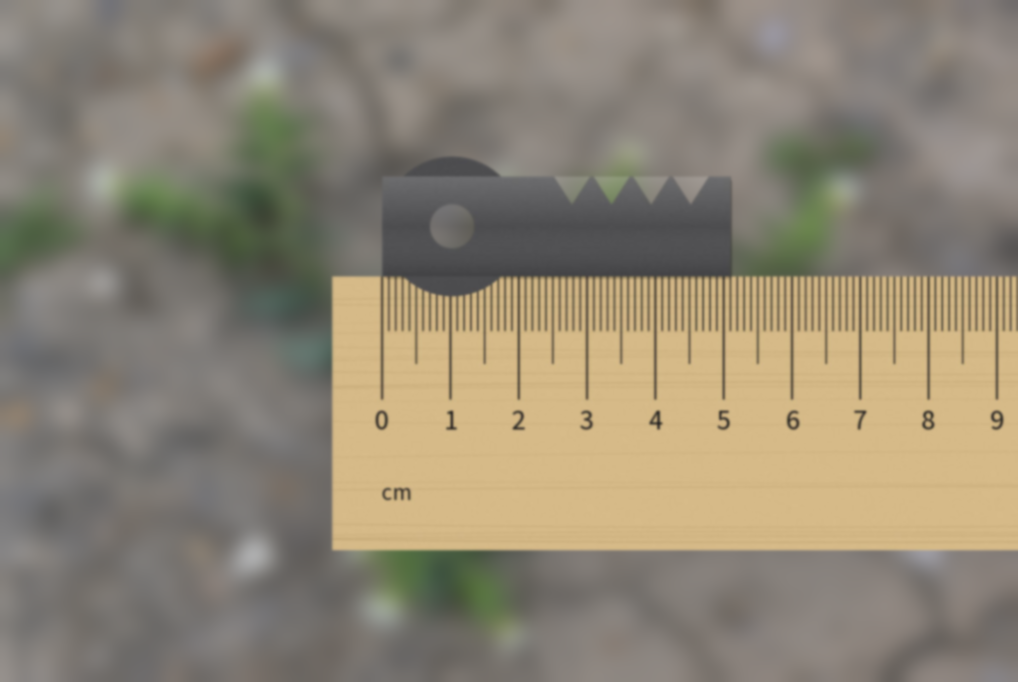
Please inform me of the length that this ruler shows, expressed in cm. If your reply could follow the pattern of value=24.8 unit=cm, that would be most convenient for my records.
value=5.1 unit=cm
